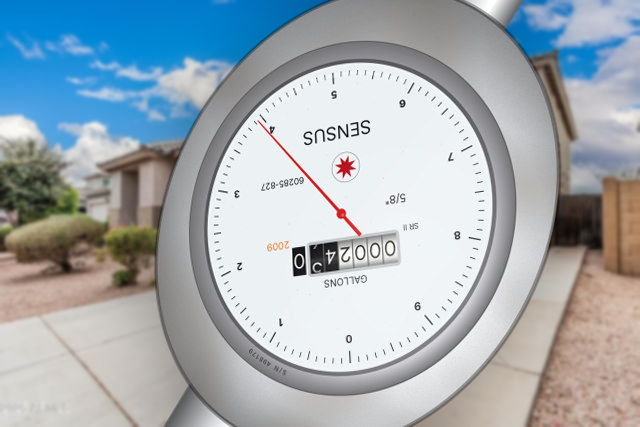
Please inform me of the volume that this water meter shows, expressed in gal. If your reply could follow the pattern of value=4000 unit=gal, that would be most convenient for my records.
value=2453.9 unit=gal
